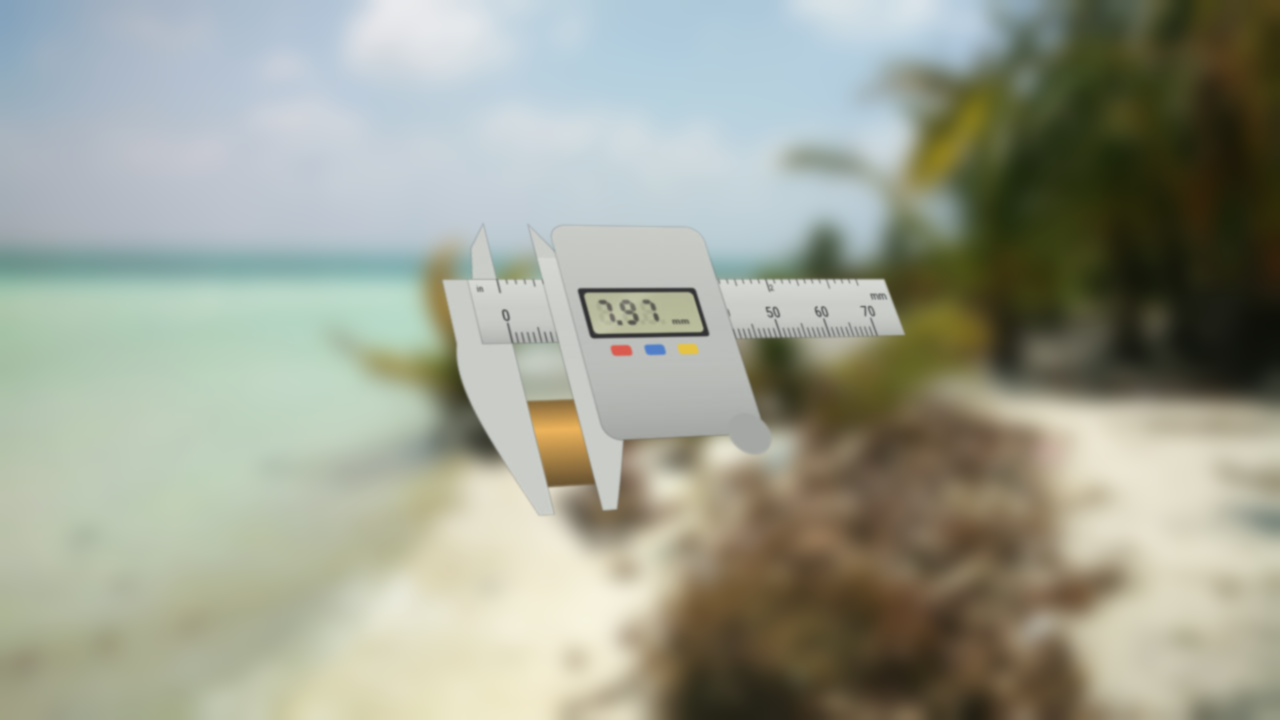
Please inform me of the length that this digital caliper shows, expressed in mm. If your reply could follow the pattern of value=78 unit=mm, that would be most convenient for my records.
value=7.97 unit=mm
